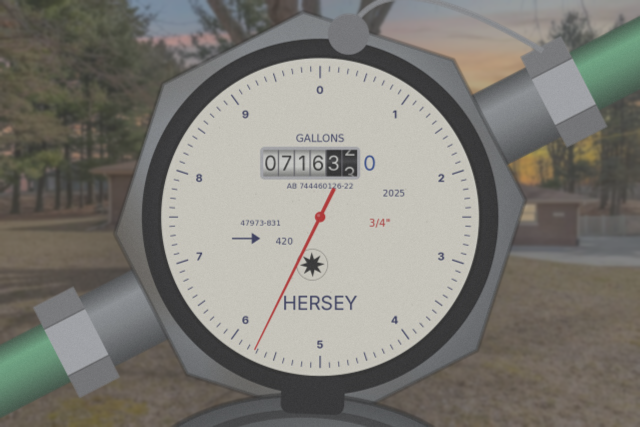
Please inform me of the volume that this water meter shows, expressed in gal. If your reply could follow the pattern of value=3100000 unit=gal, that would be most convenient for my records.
value=716325.7 unit=gal
